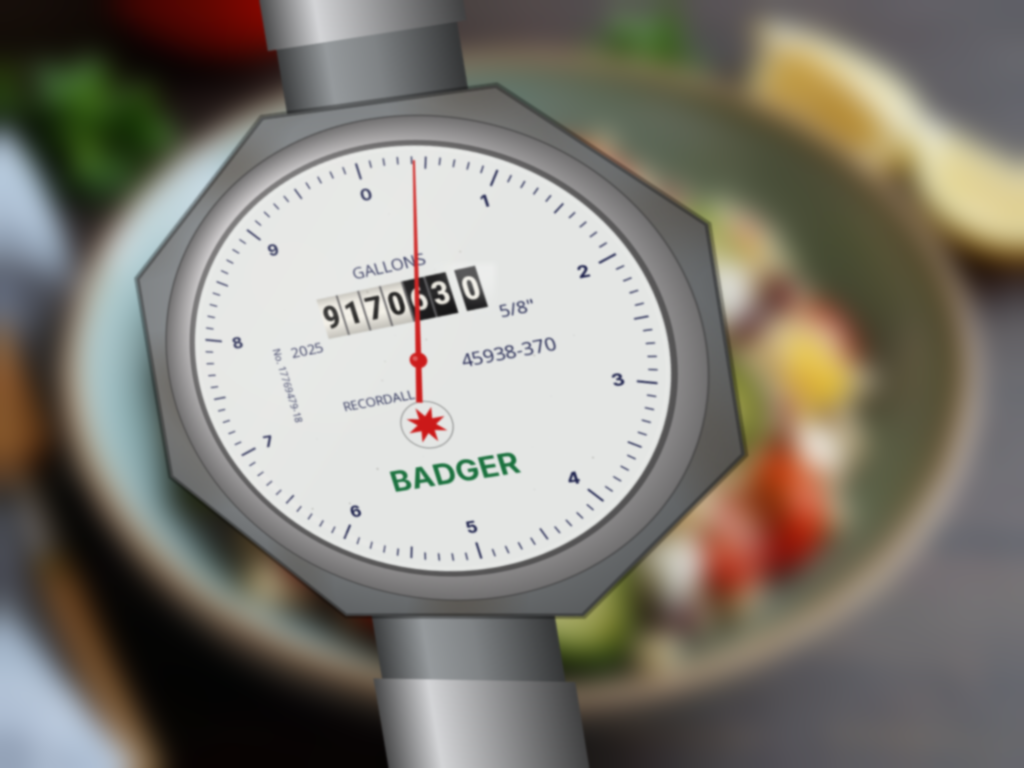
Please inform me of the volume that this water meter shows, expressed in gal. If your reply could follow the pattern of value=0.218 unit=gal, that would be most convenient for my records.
value=9170630.4 unit=gal
